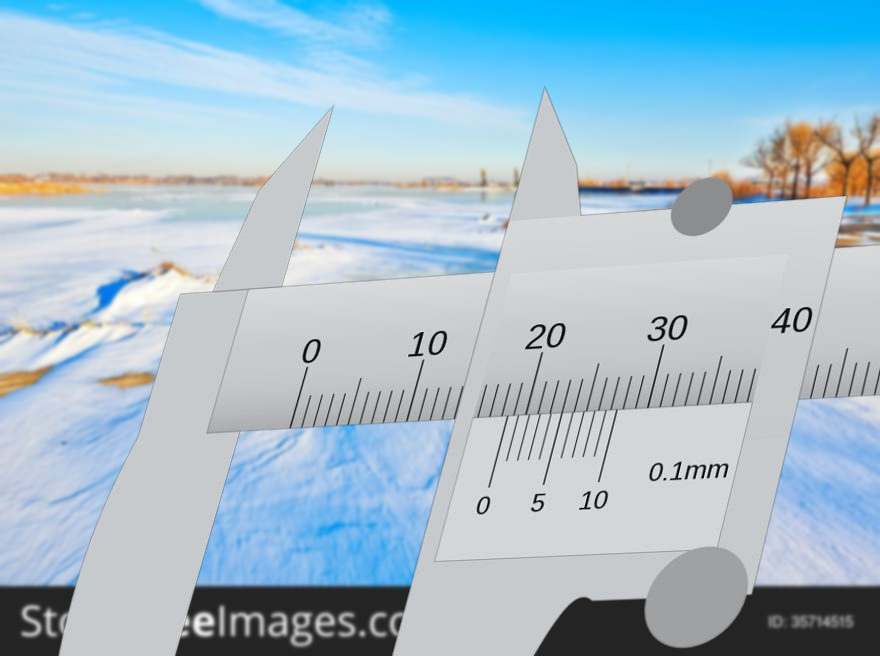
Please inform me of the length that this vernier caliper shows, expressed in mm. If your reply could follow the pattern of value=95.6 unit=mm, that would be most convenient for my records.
value=18.5 unit=mm
